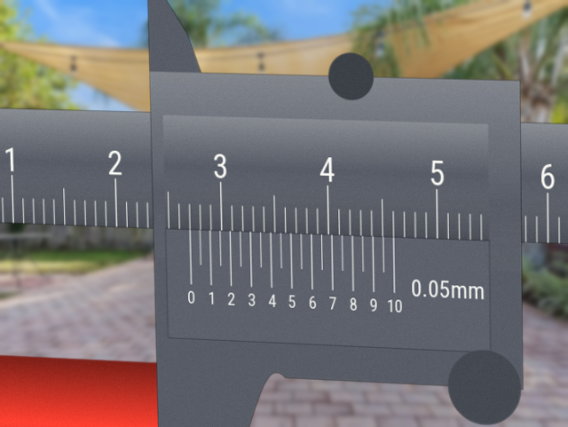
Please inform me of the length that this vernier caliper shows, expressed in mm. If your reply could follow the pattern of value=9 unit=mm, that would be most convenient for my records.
value=27.0 unit=mm
